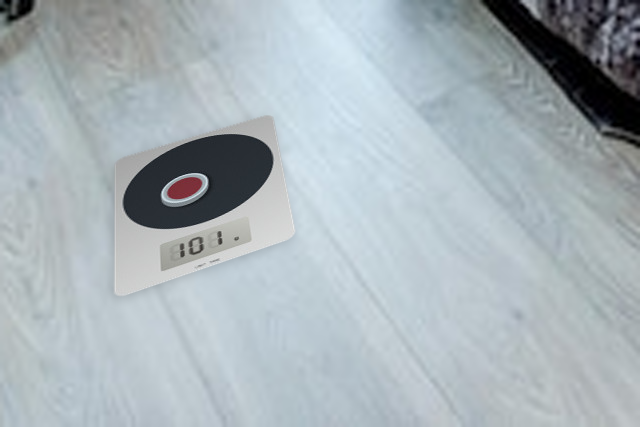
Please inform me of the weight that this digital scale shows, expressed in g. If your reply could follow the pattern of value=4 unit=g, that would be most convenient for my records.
value=101 unit=g
